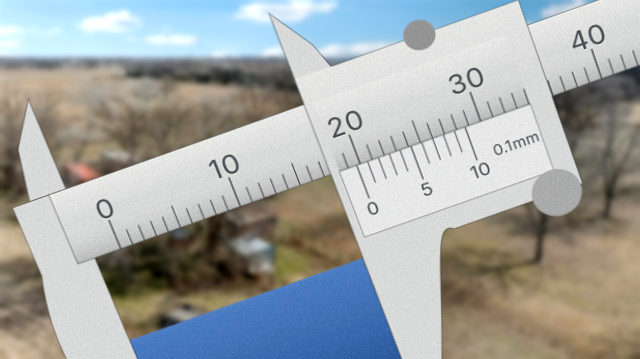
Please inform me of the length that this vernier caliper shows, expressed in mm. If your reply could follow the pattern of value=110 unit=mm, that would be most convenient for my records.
value=19.7 unit=mm
